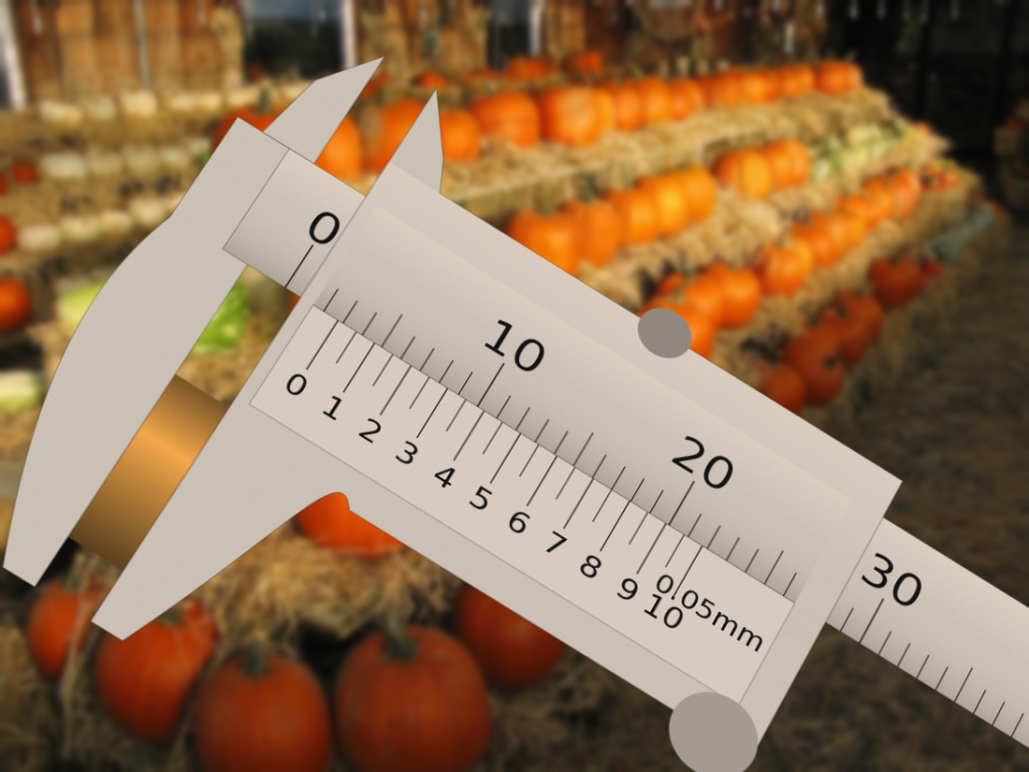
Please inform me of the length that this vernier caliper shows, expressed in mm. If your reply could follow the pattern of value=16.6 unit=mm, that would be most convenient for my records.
value=2.75 unit=mm
